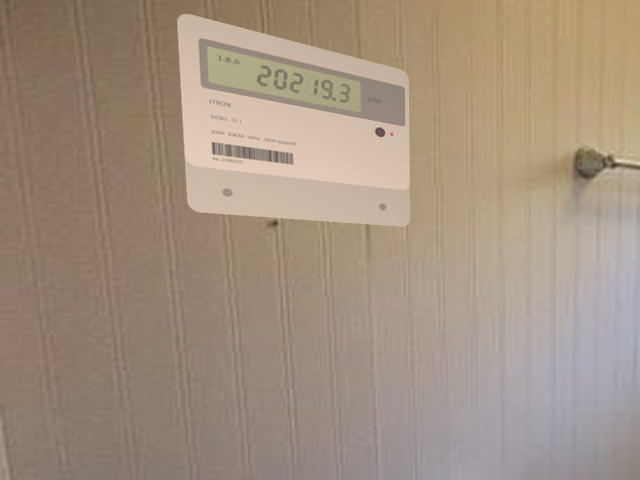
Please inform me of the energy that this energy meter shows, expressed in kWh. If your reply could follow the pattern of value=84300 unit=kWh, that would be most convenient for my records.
value=20219.3 unit=kWh
